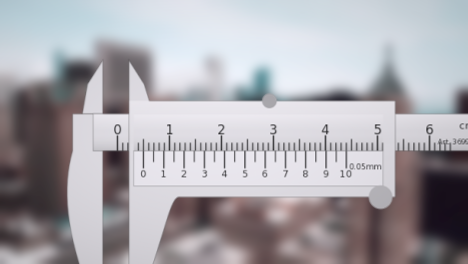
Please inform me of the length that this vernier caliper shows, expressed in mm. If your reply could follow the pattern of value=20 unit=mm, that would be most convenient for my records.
value=5.0 unit=mm
